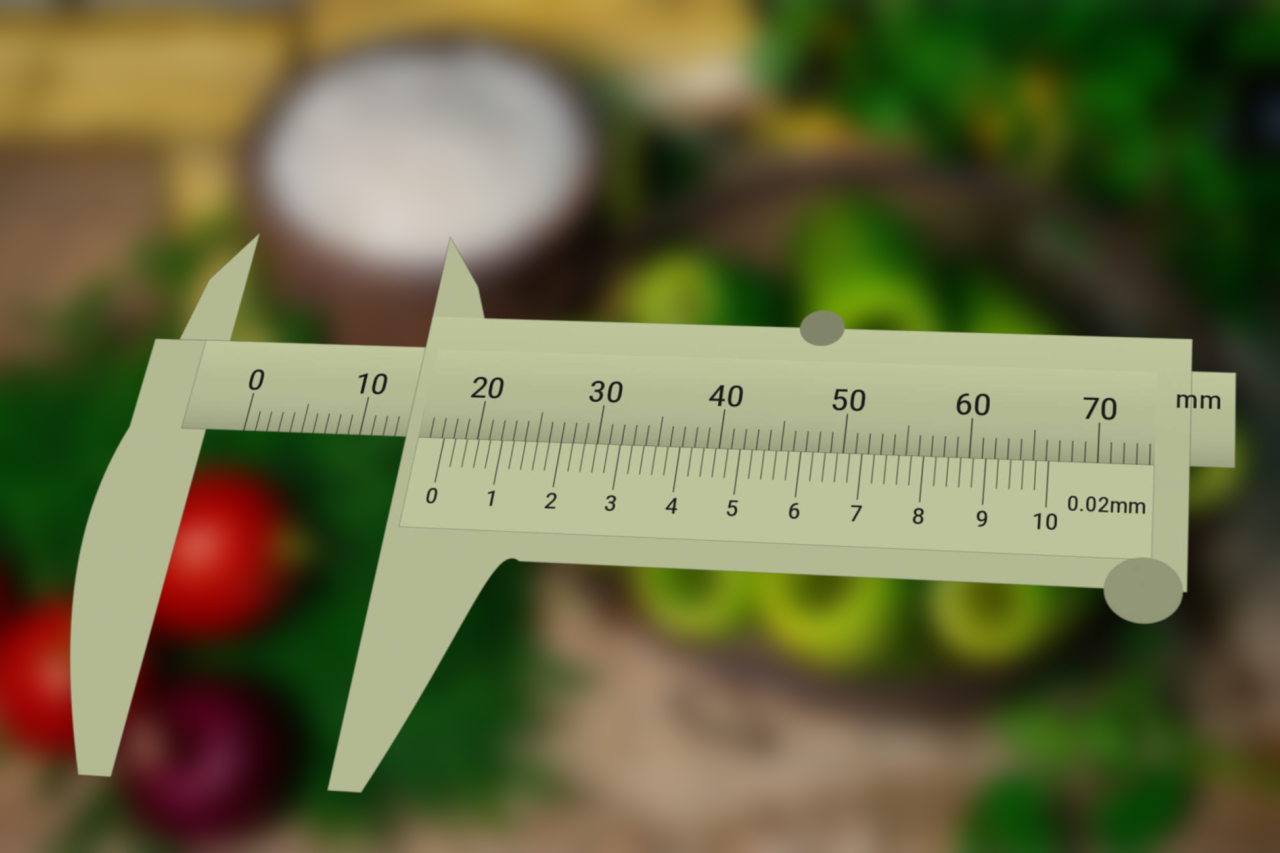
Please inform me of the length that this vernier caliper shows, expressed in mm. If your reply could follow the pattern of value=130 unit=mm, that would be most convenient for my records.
value=17.2 unit=mm
